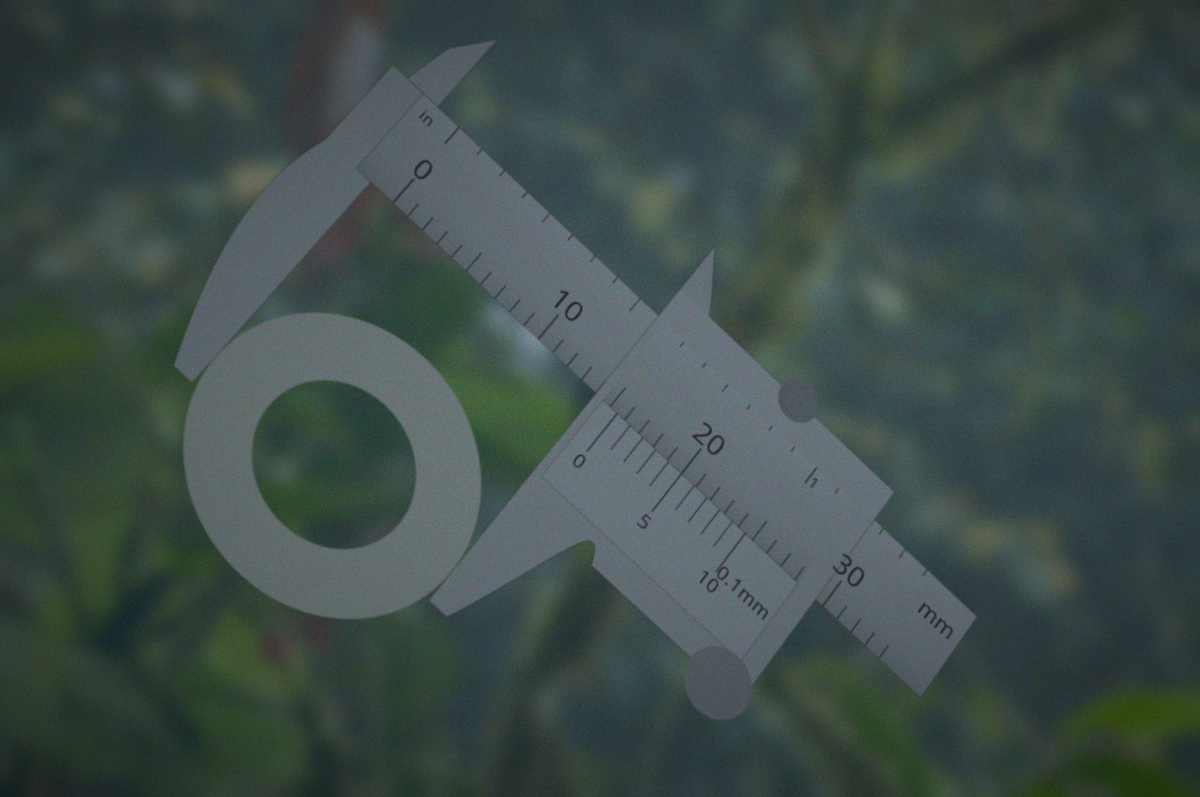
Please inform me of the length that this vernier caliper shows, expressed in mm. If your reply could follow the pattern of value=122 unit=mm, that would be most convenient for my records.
value=15.5 unit=mm
